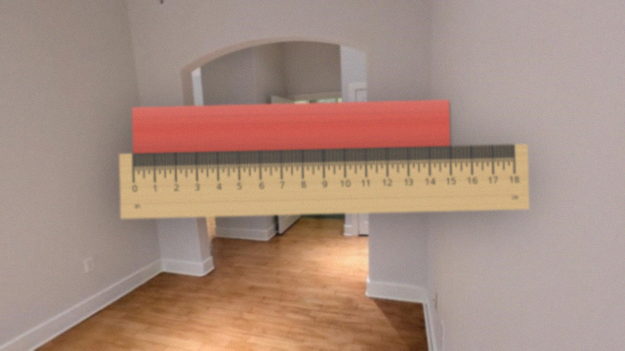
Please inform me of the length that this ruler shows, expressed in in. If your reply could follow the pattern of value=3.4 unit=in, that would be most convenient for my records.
value=15 unit=in
